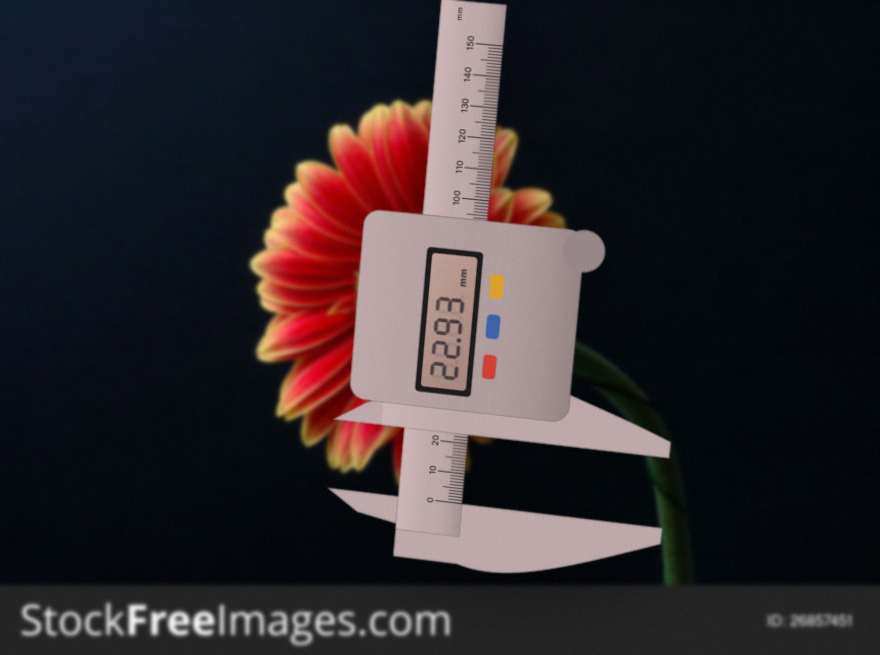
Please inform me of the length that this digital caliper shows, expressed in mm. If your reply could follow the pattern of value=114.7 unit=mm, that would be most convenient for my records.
value=22.93 unit=mm
